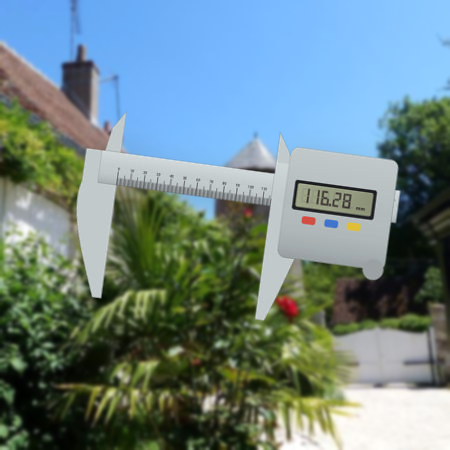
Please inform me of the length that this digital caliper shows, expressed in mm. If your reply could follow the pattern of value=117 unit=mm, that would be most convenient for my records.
value=116.28 unit=mm
